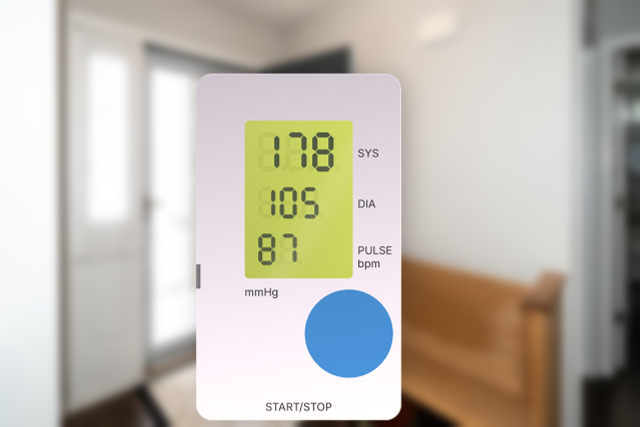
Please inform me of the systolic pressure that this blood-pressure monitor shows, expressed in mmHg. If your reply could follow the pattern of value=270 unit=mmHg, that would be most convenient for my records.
value=178 unit=mmHg
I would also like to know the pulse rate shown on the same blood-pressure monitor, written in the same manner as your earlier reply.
value=87 unit=bpm
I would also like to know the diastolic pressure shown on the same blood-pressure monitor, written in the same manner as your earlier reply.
value=105 unit=mmHg
